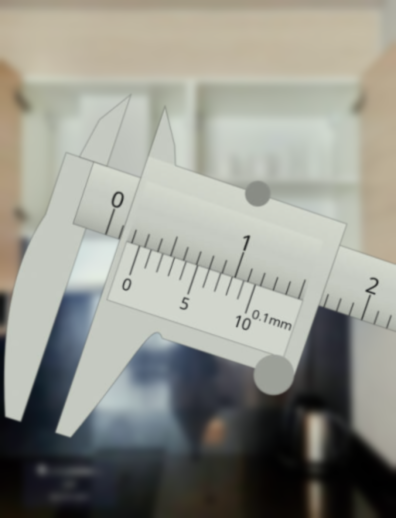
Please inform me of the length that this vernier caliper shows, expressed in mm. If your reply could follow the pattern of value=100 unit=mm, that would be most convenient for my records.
value=2.6 unit=mm
